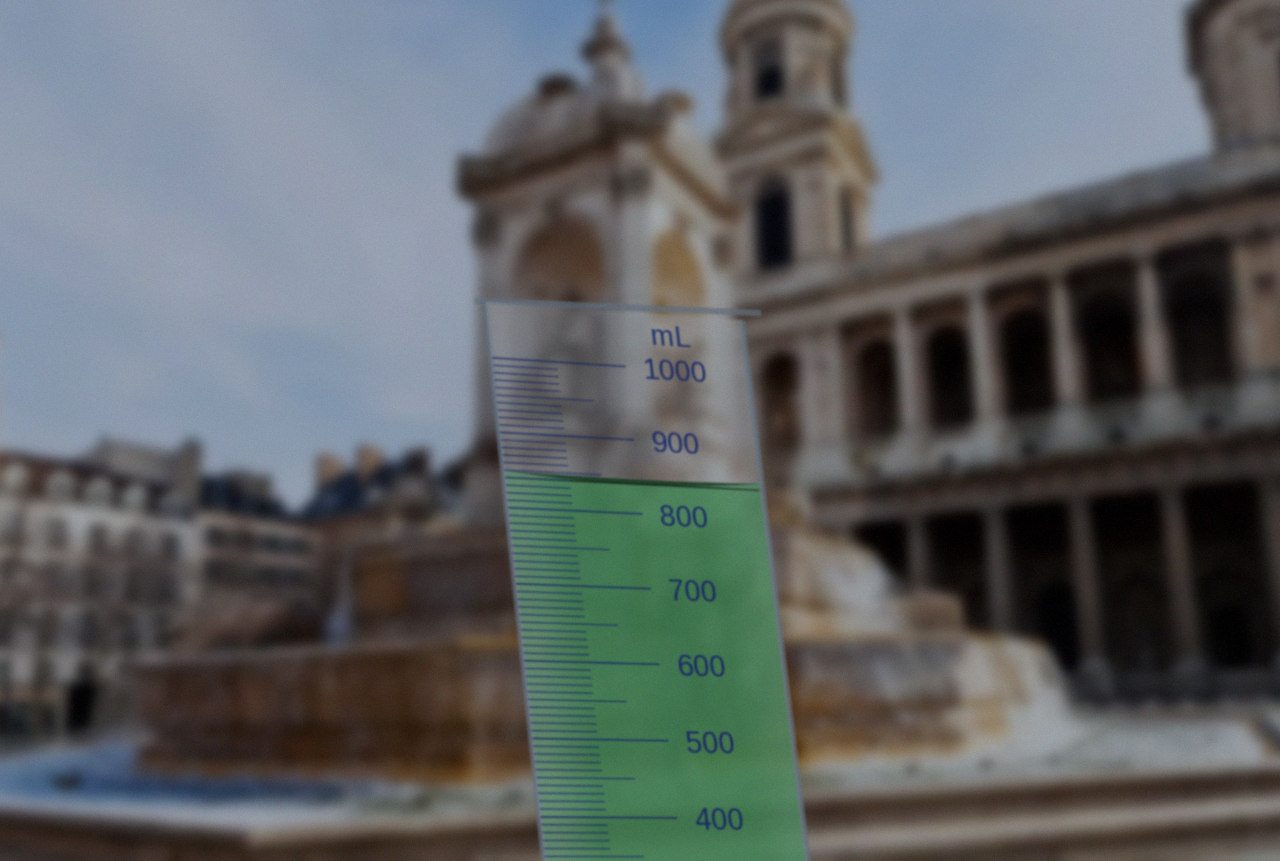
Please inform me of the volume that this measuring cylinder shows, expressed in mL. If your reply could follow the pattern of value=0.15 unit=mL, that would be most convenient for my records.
value=840 unit=mL
